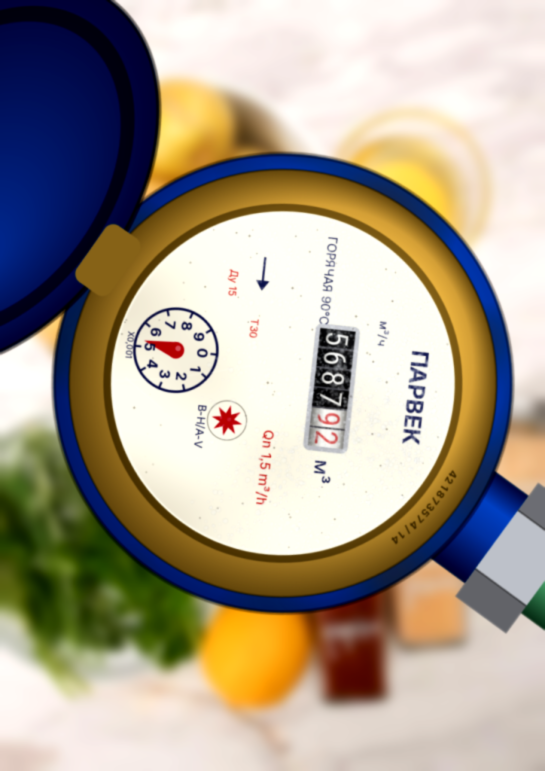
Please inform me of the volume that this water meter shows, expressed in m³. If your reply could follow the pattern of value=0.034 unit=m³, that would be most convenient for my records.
value=5687.925 unit=m³
